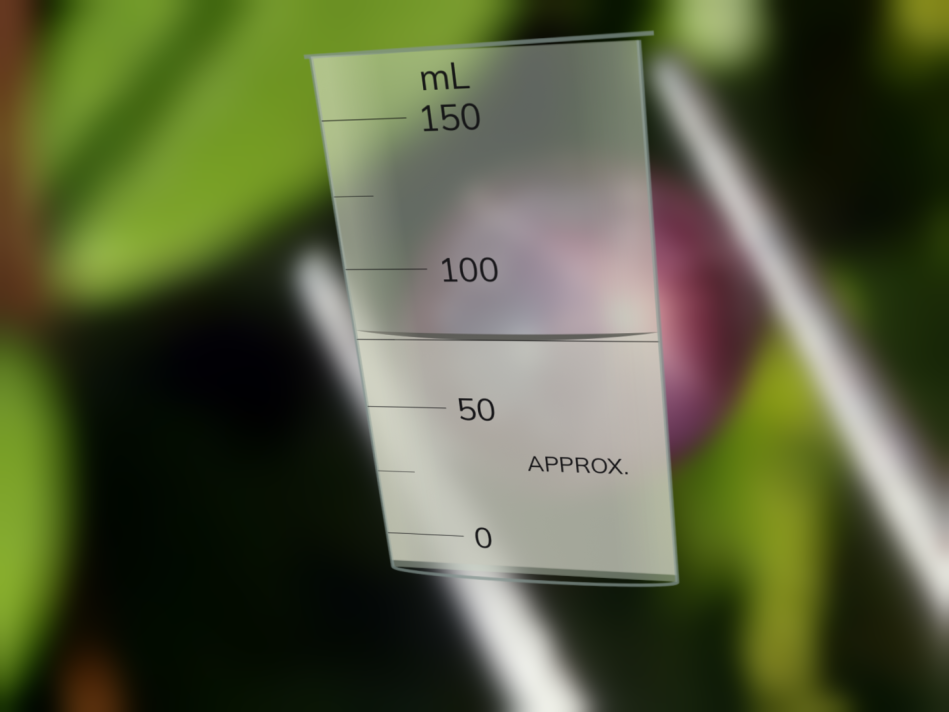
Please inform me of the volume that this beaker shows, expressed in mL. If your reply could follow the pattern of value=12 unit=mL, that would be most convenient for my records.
value=75 unit=mL
